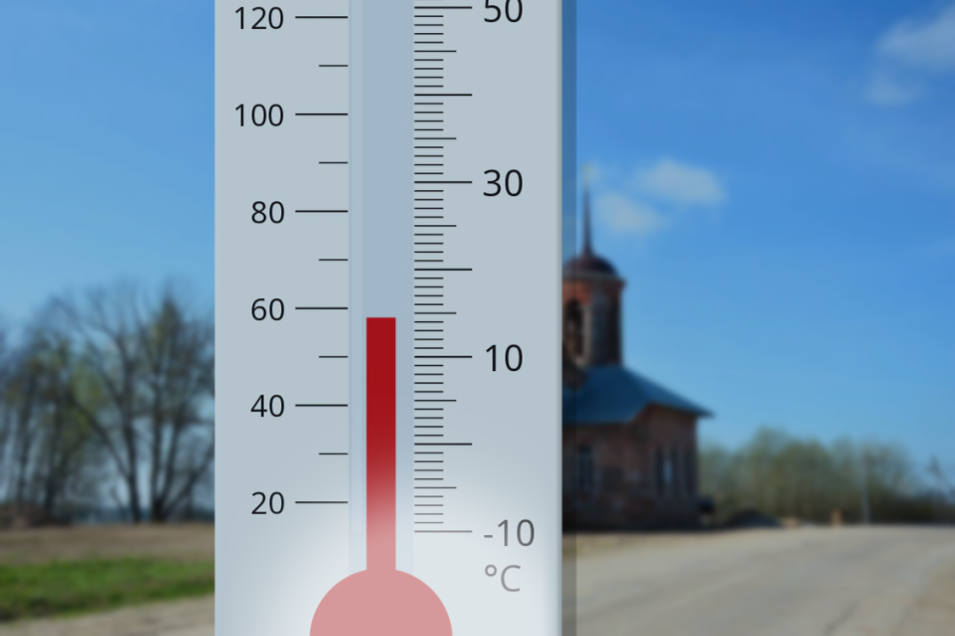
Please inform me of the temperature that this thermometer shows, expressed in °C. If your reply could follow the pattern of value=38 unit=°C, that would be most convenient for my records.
value=14.5 unit=°C
